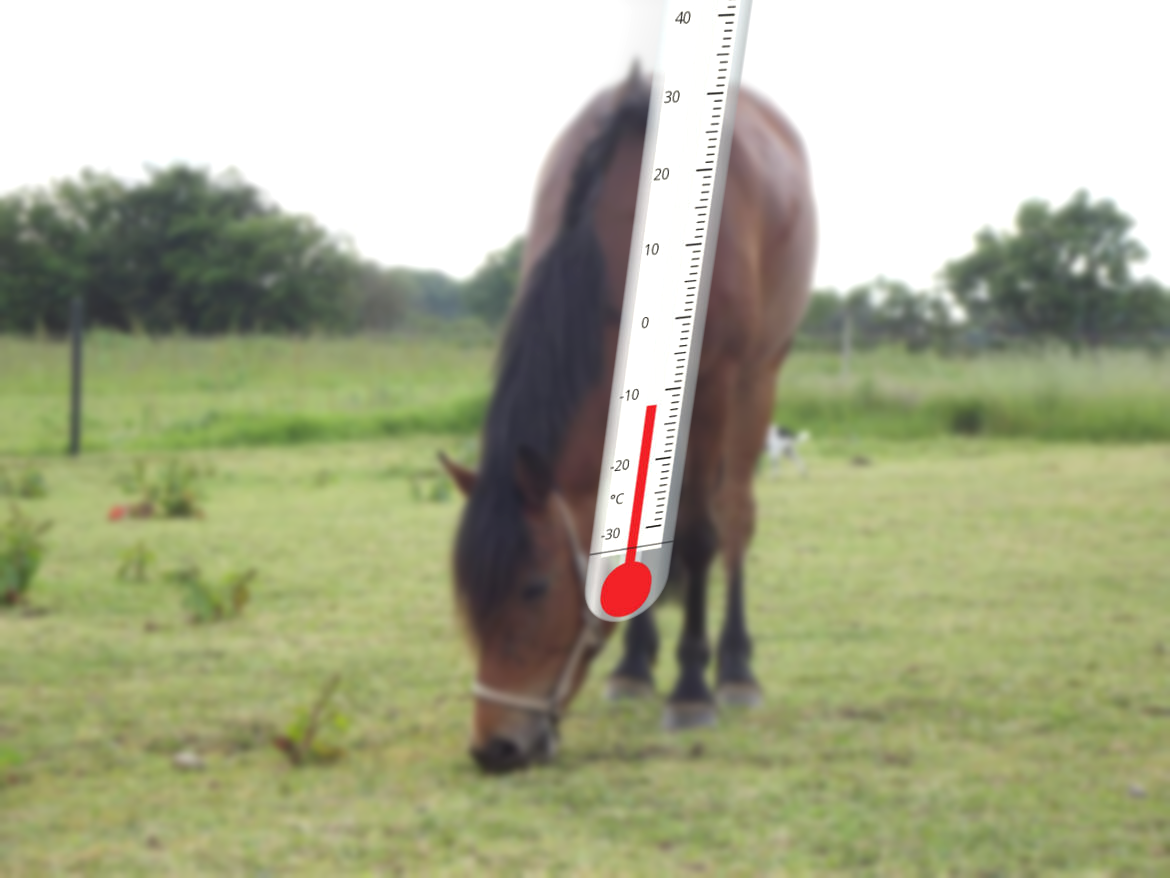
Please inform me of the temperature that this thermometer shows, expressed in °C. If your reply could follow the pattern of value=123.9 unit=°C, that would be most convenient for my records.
value=-12 unit=°C
